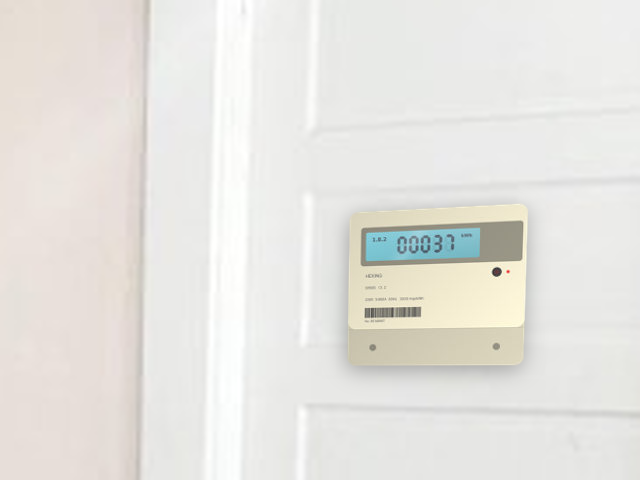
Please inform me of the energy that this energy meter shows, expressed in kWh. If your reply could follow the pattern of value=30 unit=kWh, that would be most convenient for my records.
value=37 unit=kWh
